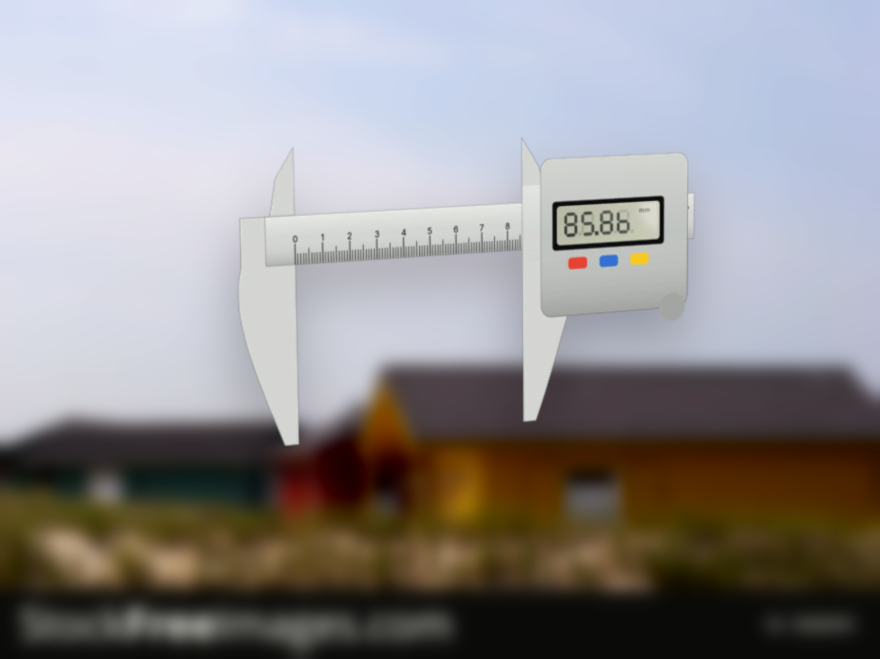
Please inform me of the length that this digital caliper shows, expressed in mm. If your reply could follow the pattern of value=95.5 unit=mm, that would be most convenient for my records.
value=85.86 unit=mm
